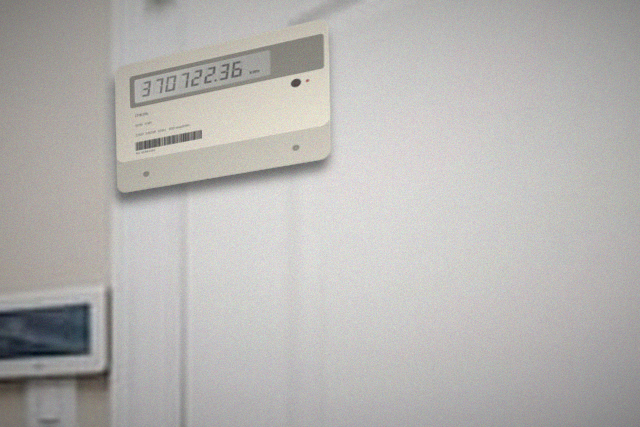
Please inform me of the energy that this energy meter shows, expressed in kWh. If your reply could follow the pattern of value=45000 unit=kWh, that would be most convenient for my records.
value=370722.36 unit=kWh
